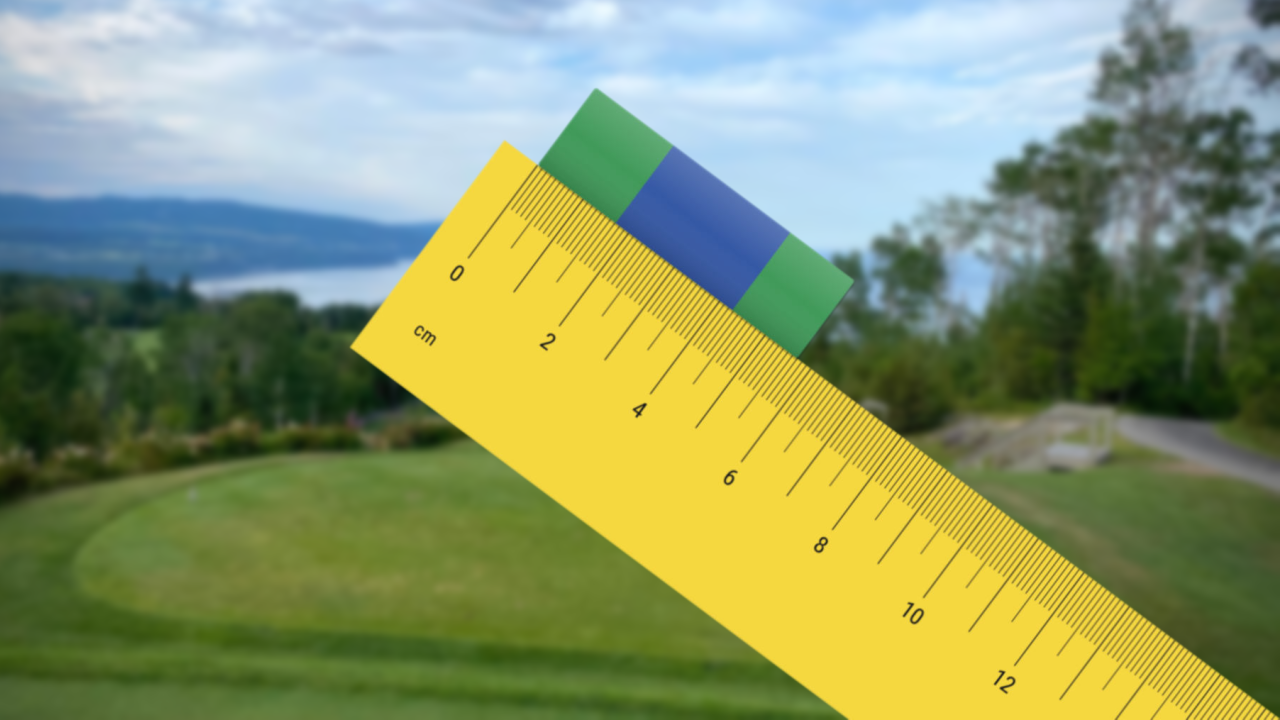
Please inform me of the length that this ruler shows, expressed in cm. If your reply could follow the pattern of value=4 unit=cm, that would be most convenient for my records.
value=5.7 unit=cm
